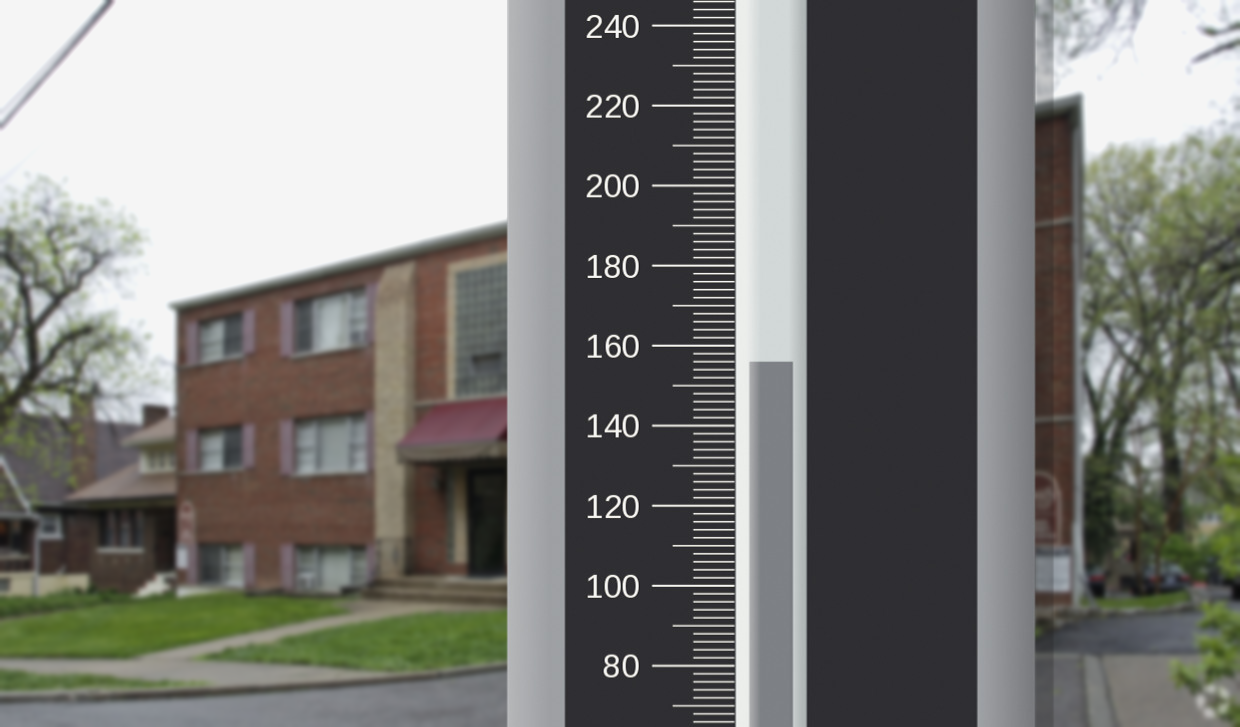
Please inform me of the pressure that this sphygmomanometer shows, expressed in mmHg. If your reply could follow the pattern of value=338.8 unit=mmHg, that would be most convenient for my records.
value=156 unit=mmHg
